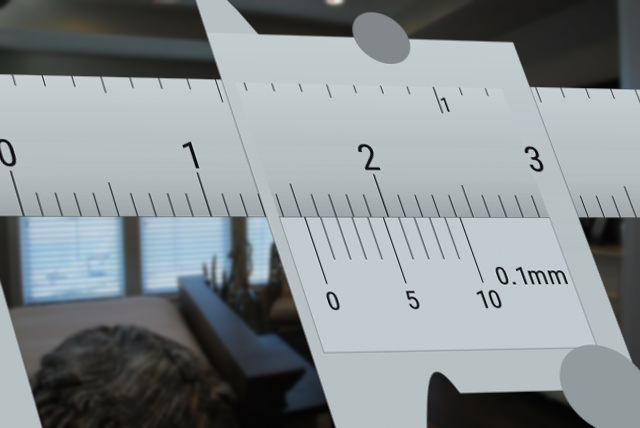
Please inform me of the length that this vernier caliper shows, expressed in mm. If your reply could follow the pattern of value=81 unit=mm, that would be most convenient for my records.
value=15.2 unit=mm
